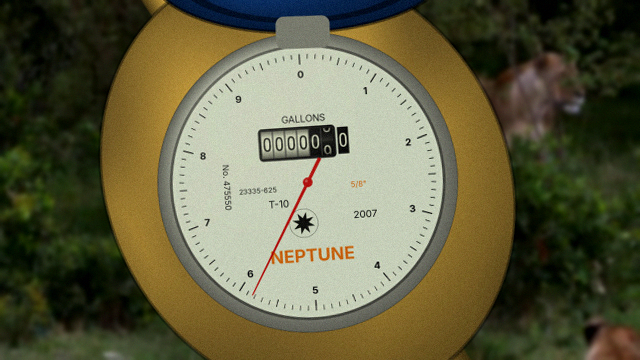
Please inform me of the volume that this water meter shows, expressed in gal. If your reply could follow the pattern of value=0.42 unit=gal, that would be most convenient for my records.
value=85.8 unit=gal
